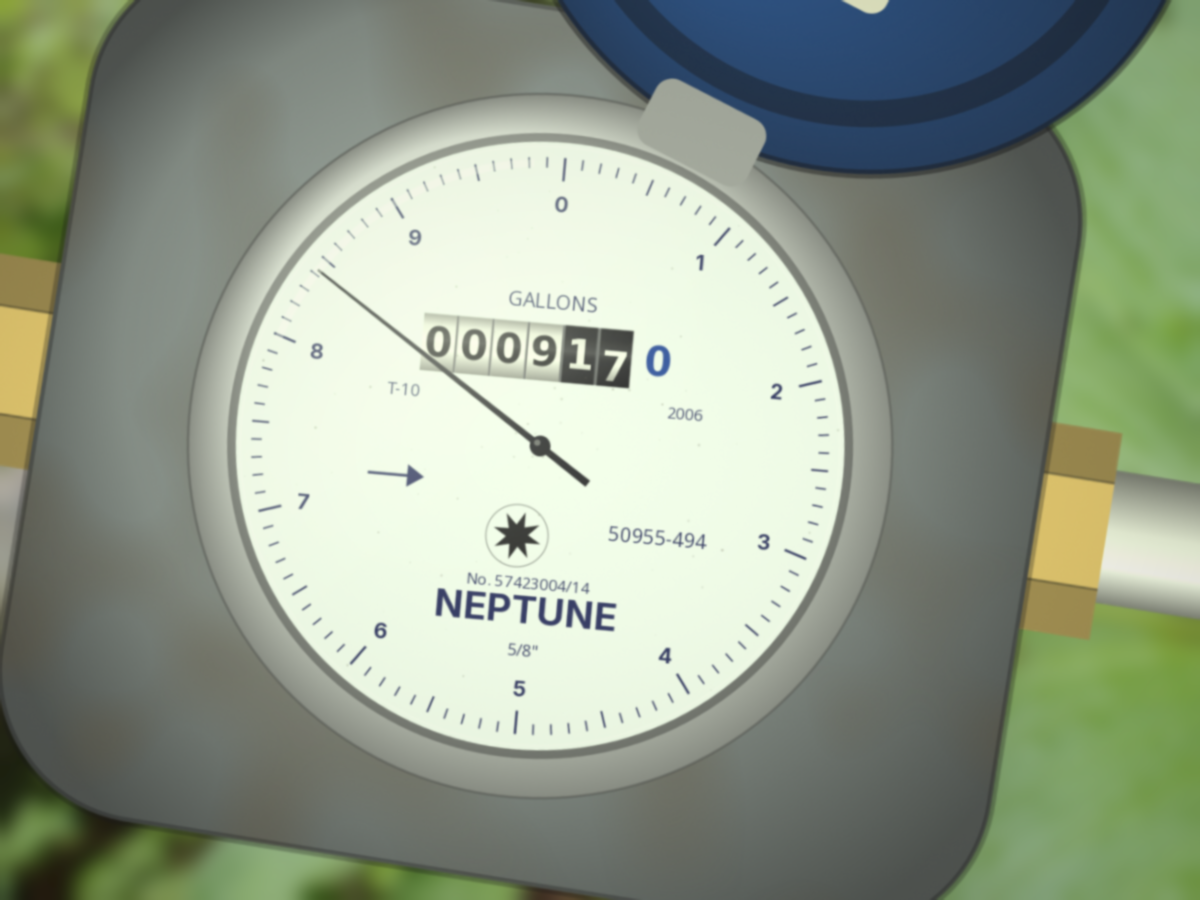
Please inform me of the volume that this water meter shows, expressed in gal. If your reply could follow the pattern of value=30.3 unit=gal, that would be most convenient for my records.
value=9168.4 unit=gal
